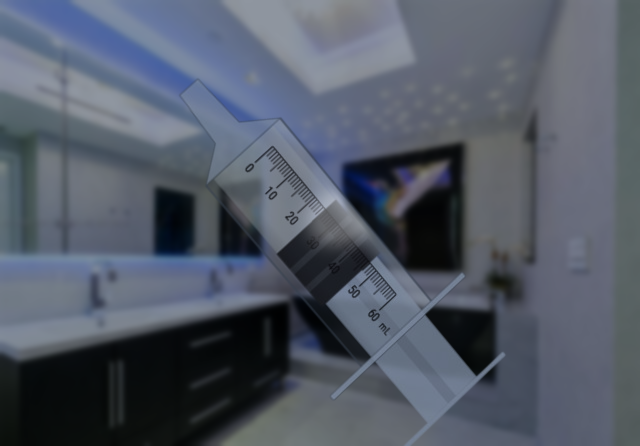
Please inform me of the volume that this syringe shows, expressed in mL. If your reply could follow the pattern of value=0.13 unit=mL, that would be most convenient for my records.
value=25 unit=mL
